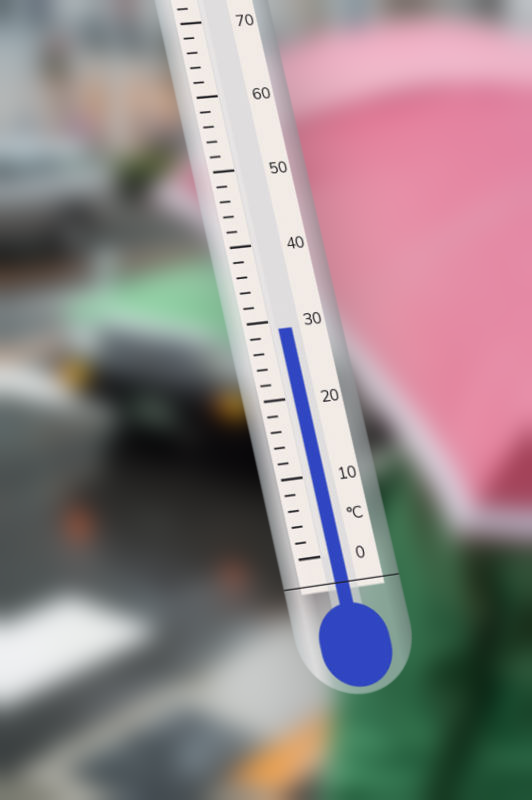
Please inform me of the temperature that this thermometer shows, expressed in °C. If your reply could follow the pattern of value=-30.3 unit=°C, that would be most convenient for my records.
value=29 unit=°C
